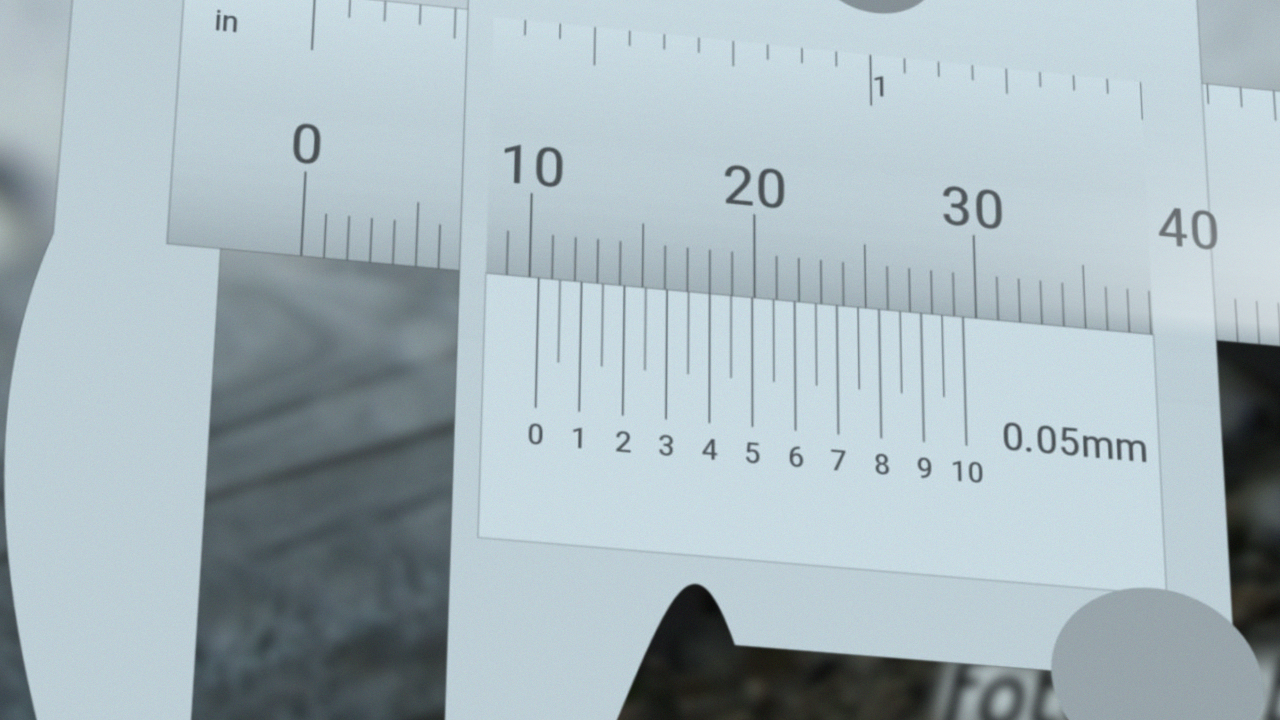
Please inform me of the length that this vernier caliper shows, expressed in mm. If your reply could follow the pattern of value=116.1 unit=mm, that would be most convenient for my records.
value=10.4 unit=mm
